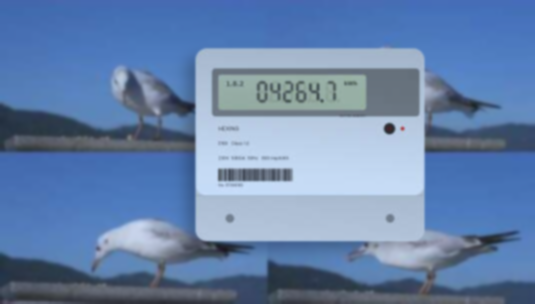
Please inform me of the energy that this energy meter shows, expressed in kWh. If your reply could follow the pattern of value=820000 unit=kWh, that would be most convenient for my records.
value=4264.7 unit=kWh
